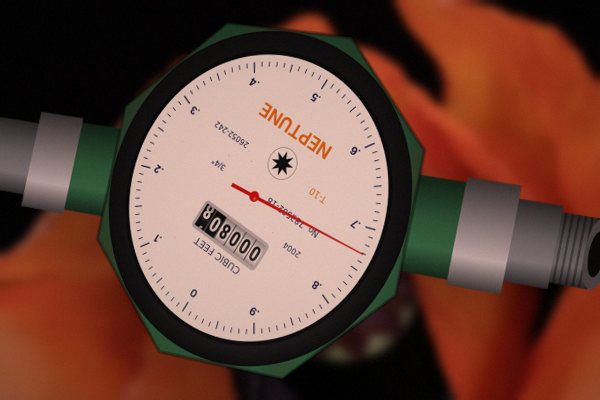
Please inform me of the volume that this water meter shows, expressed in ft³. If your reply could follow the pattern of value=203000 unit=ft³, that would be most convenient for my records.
value=807.73 unit=ft³
